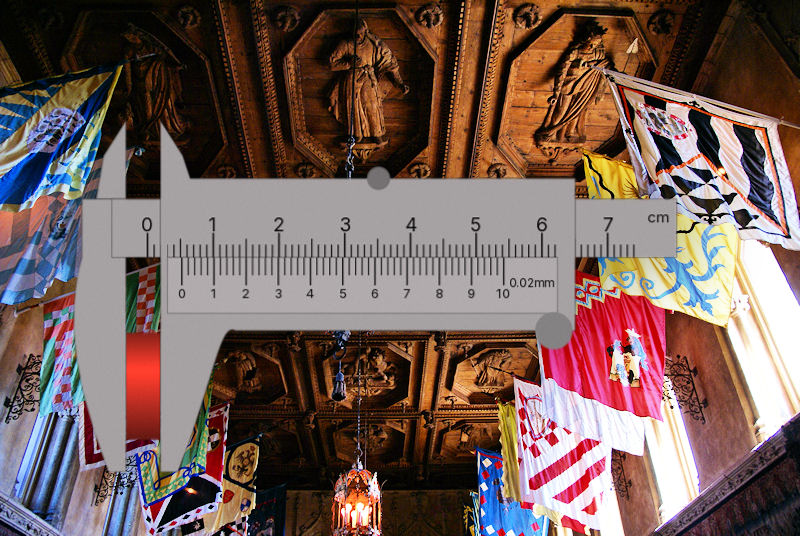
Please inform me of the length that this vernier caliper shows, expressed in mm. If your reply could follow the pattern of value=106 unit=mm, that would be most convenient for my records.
value=5.2 unit=mm
